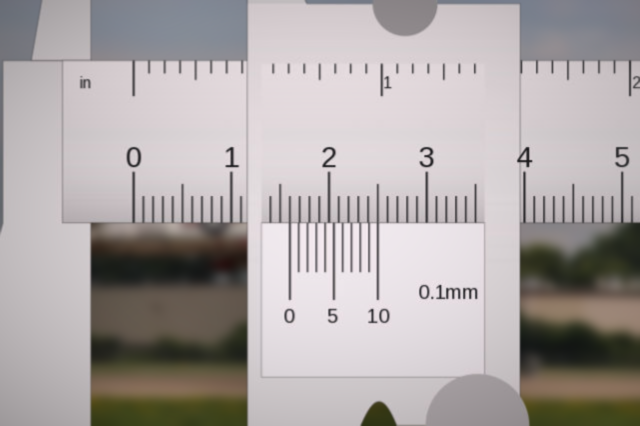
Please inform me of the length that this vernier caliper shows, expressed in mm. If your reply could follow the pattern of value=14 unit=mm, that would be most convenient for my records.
value=16.0 unit=mm
